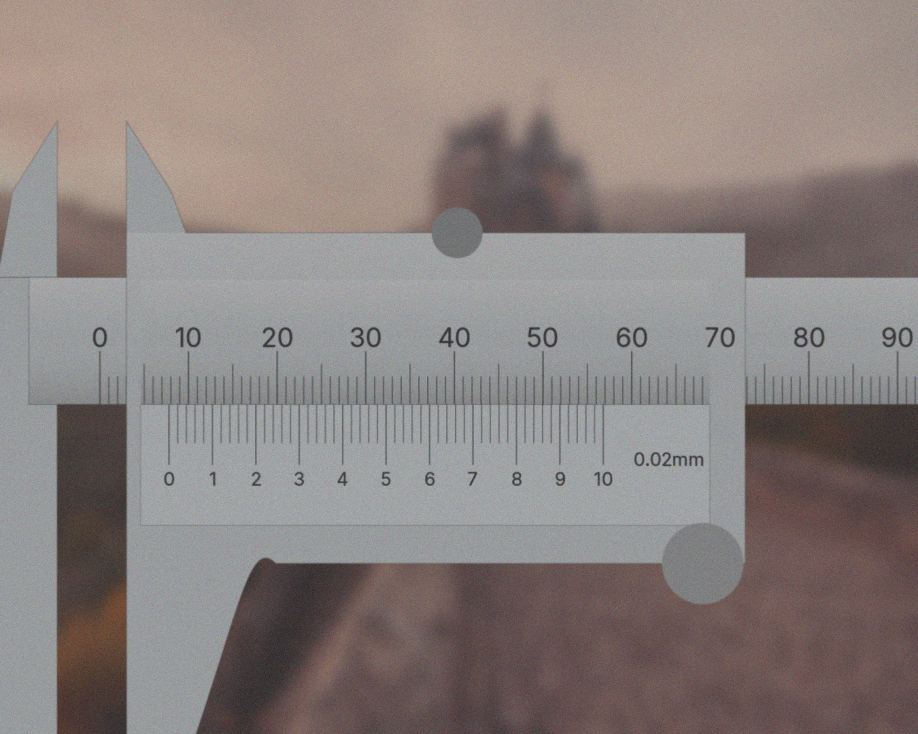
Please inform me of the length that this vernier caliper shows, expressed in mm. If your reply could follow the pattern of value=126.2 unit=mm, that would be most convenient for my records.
value=7.8 unit=mm
